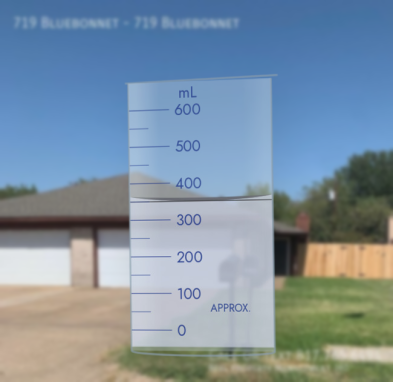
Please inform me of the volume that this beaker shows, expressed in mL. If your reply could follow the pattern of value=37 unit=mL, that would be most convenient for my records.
value=350 unit=mL
